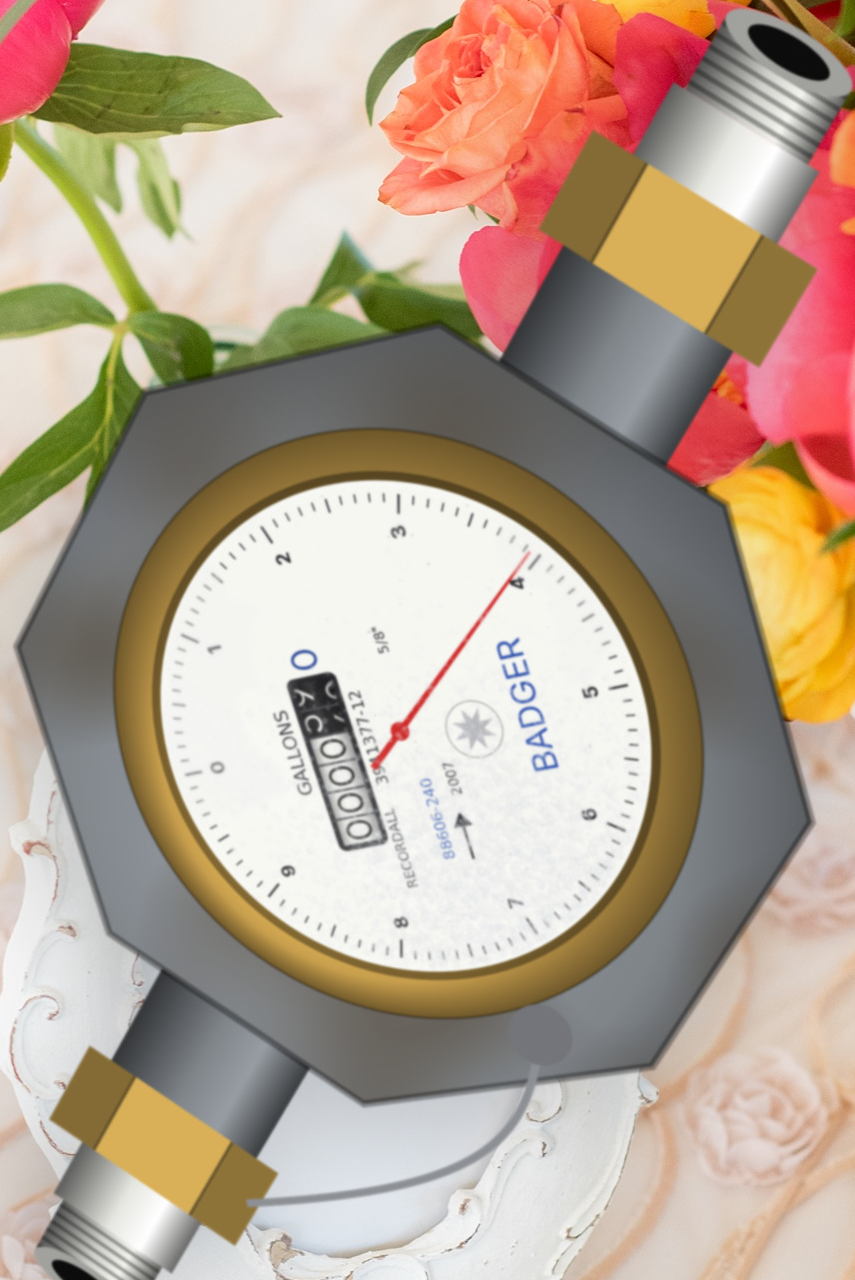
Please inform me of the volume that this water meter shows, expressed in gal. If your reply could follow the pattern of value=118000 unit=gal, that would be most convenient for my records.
value=593.9 unit=gal
